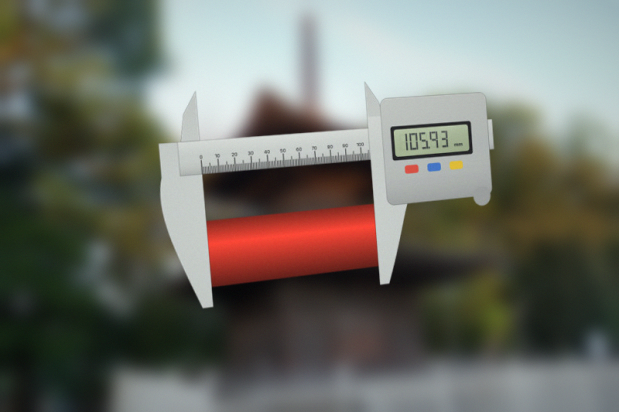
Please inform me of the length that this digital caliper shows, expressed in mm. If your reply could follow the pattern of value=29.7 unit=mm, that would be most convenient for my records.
value=105.93 unit=mm
